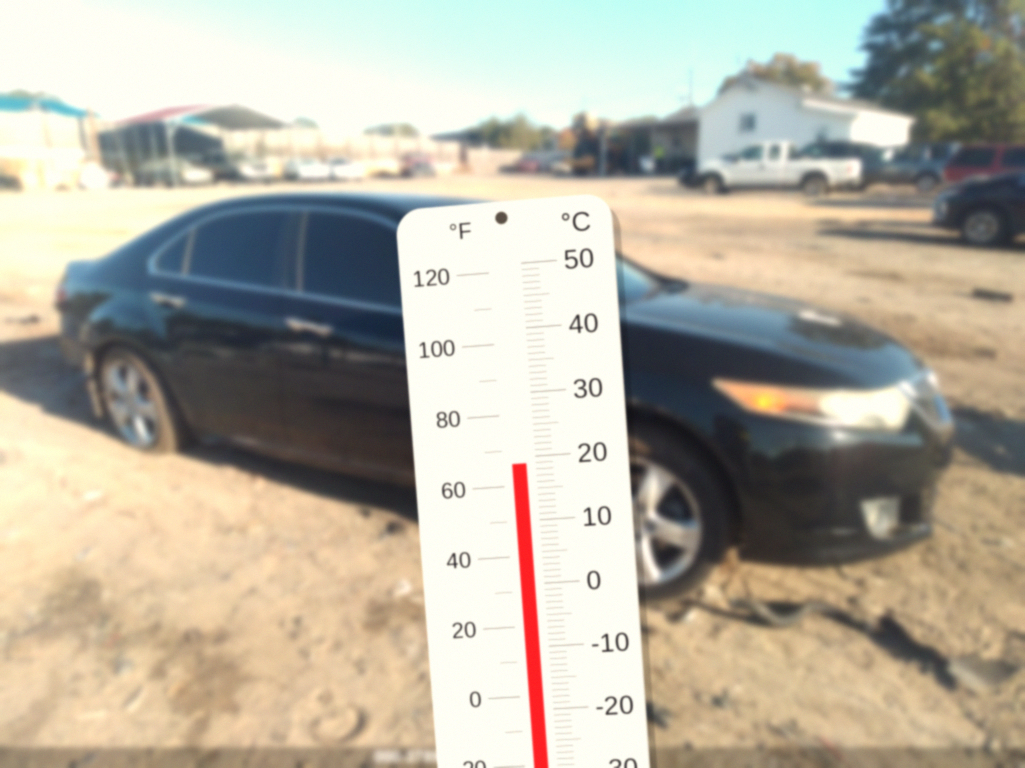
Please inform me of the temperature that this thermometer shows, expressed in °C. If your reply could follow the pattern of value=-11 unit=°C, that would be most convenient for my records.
value=19 unit=°C
